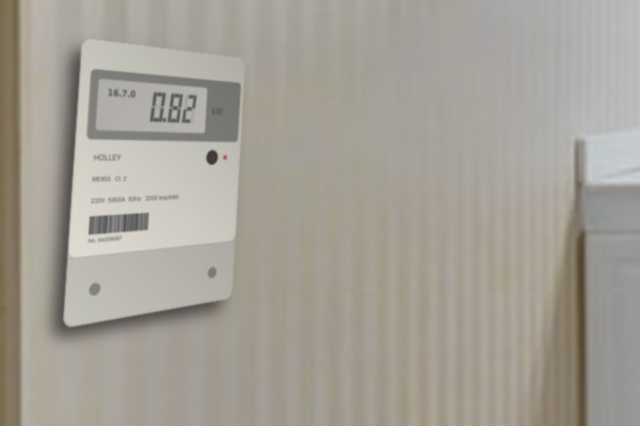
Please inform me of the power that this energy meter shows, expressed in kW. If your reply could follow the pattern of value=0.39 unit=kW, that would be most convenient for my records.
value=0.82 unit=kW
